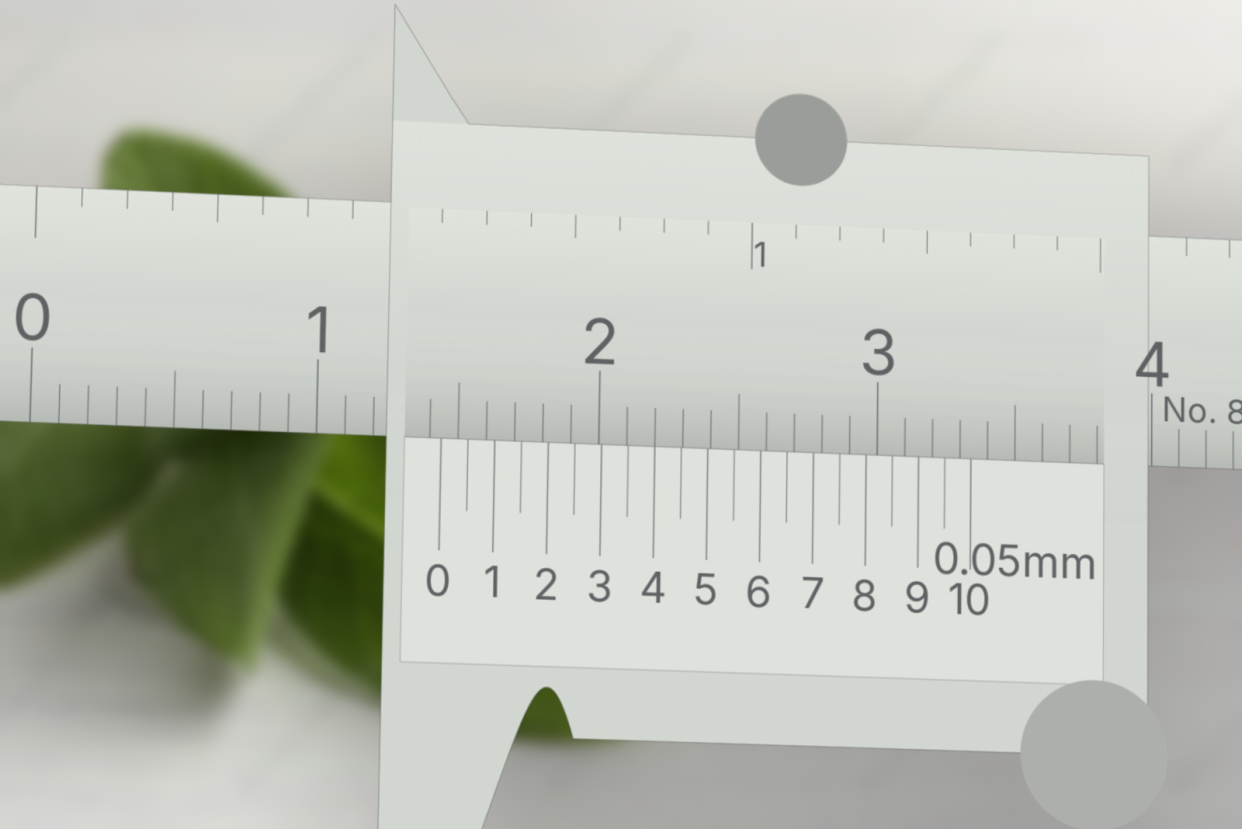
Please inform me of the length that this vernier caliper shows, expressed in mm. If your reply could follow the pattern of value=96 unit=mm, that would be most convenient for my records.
value=14.40 unit=mm
